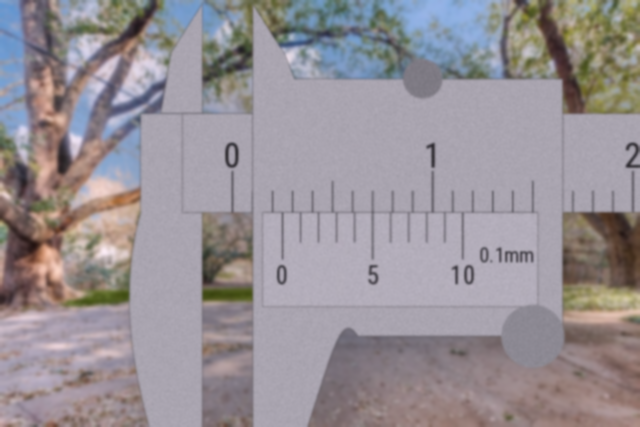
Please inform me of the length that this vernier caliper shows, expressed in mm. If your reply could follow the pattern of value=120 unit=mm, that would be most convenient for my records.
value=2.5 unit=mm
